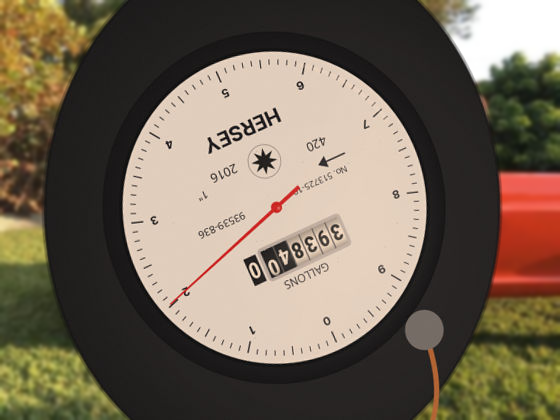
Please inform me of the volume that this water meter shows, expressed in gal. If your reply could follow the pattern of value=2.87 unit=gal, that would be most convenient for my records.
value=3938402.0 unit=gal
